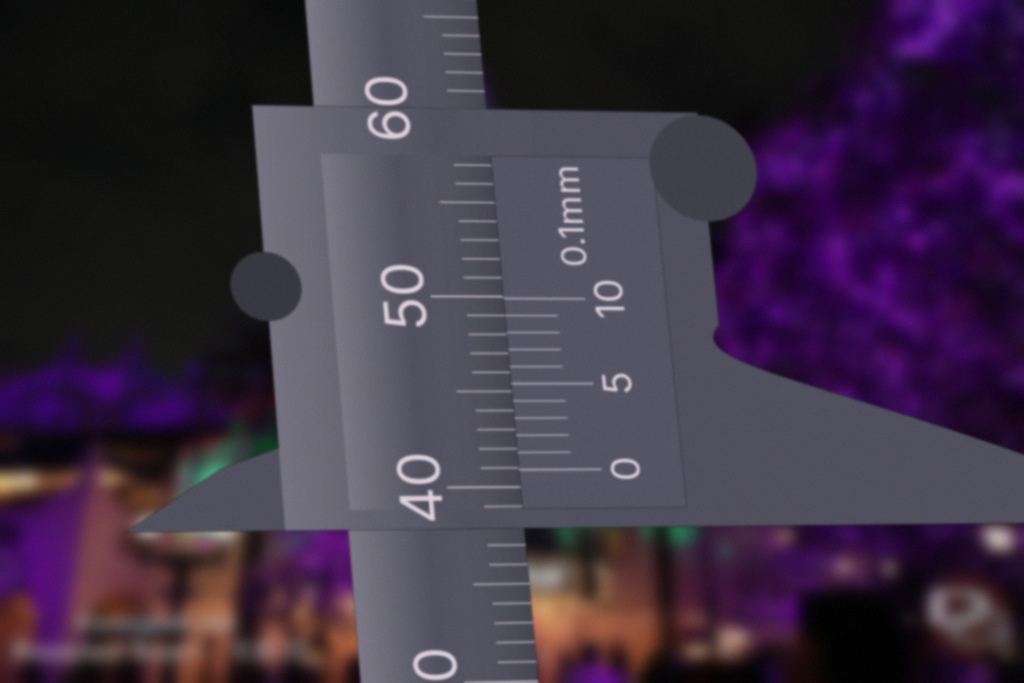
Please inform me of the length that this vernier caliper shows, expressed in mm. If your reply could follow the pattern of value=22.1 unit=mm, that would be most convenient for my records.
value=40.9 unit=mm
